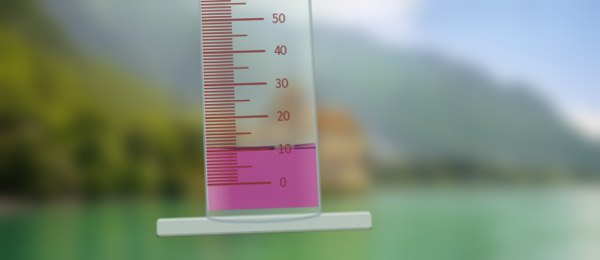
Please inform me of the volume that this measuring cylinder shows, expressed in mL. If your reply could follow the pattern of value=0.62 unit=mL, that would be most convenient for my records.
value=10 unit=mL
